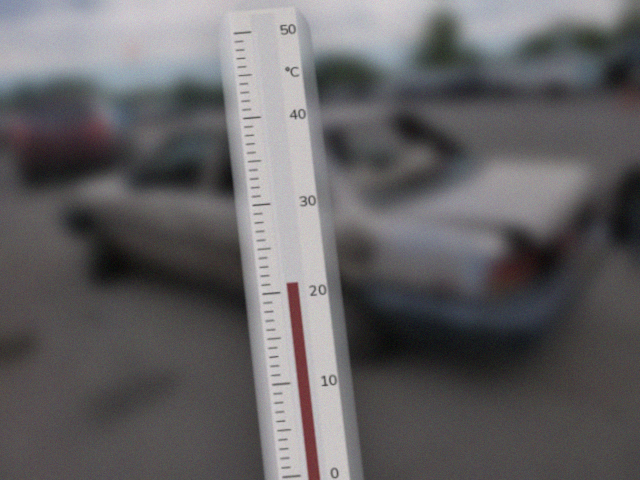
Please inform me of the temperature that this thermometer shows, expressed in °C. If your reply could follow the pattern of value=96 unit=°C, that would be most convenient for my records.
value=21 unit=°C
